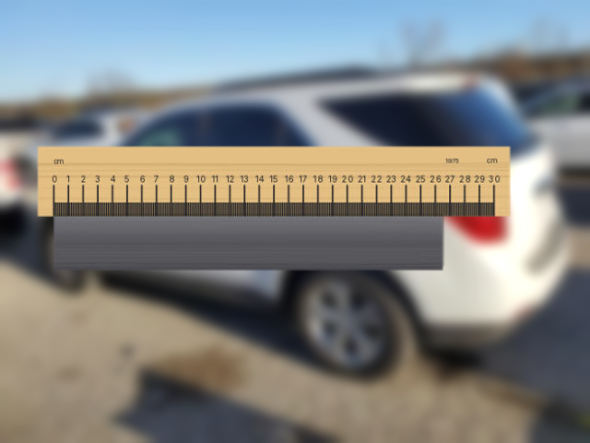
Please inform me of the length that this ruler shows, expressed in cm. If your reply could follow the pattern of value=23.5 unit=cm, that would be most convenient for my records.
value=26.5 unit=cm
